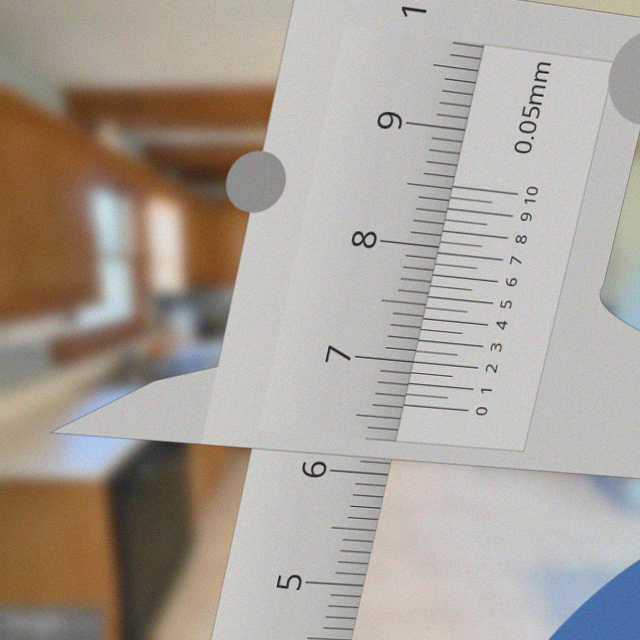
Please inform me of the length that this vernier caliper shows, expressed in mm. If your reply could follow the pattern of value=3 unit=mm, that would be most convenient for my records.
value=66.2 unit=mm
